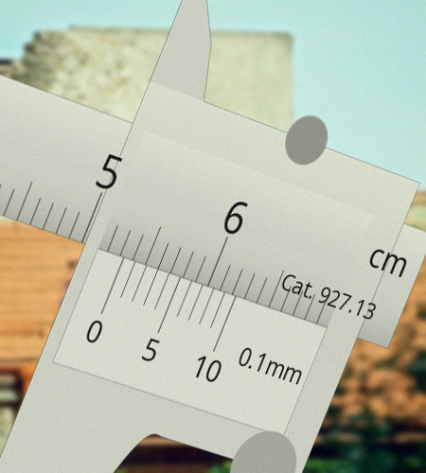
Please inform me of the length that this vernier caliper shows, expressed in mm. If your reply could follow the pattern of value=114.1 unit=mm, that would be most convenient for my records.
value=53.3 unit=mm
